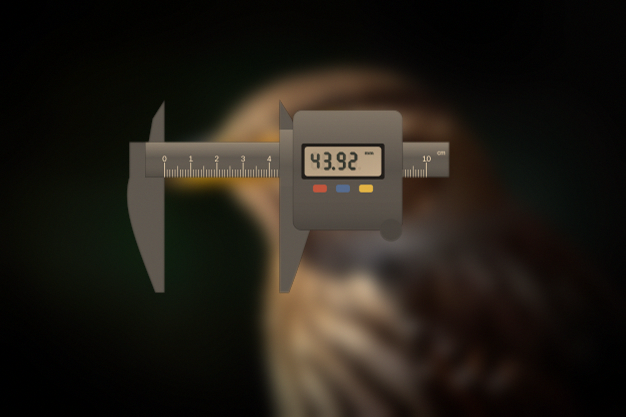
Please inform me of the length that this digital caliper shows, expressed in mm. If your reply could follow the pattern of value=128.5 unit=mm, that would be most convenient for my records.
value=43.92 unit=mm
